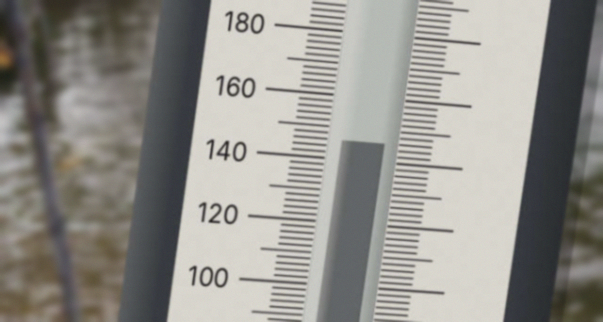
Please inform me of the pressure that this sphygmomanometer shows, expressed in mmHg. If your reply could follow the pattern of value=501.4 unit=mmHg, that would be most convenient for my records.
value=146 unit=mmHg
